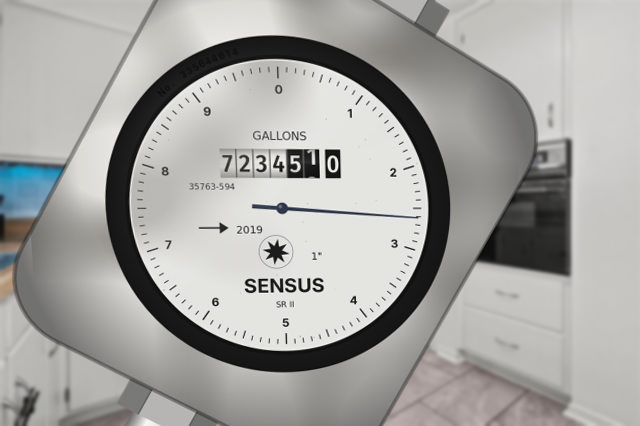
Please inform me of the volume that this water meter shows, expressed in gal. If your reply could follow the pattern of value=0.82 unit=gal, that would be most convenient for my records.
value=7234512.6 unit=gal
